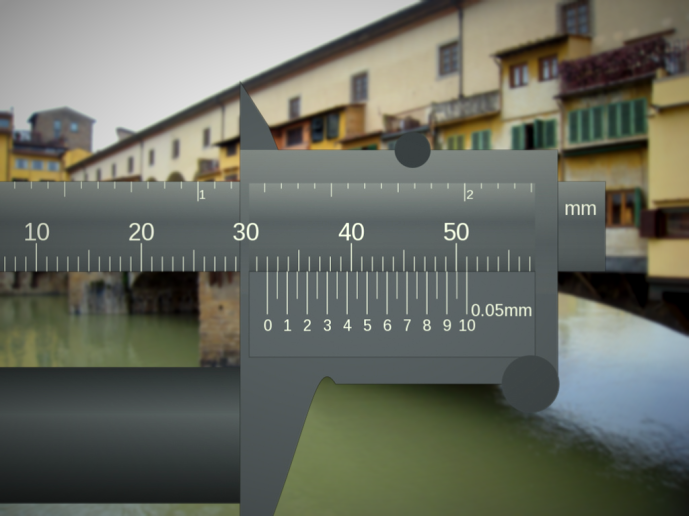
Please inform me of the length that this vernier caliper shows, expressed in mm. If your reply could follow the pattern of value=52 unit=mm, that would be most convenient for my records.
value=32.0 unit=mm
